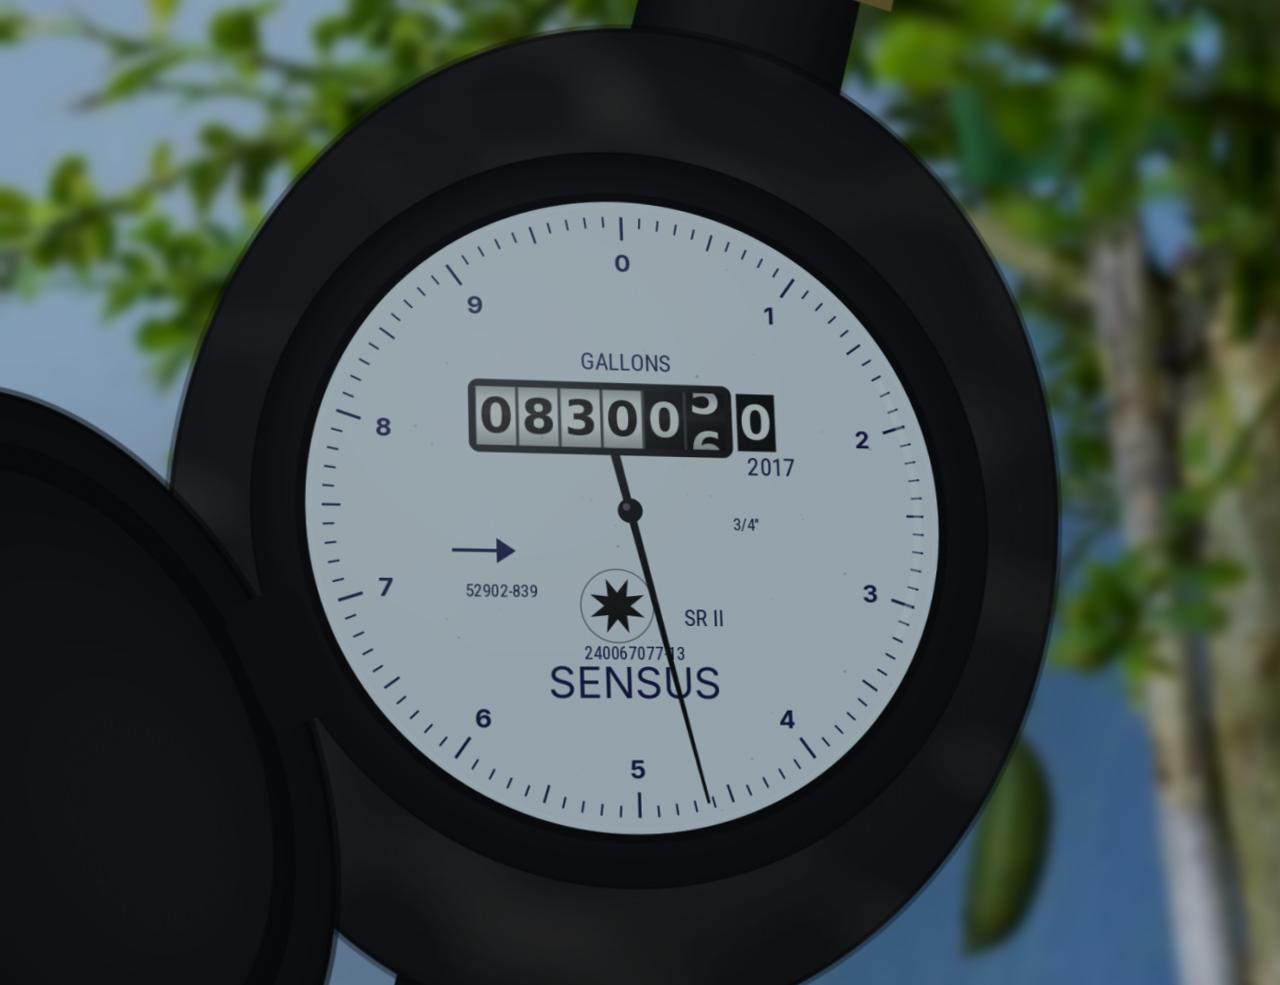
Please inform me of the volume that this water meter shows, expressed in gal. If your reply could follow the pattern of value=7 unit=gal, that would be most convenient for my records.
value=830054.6 unit=gal
